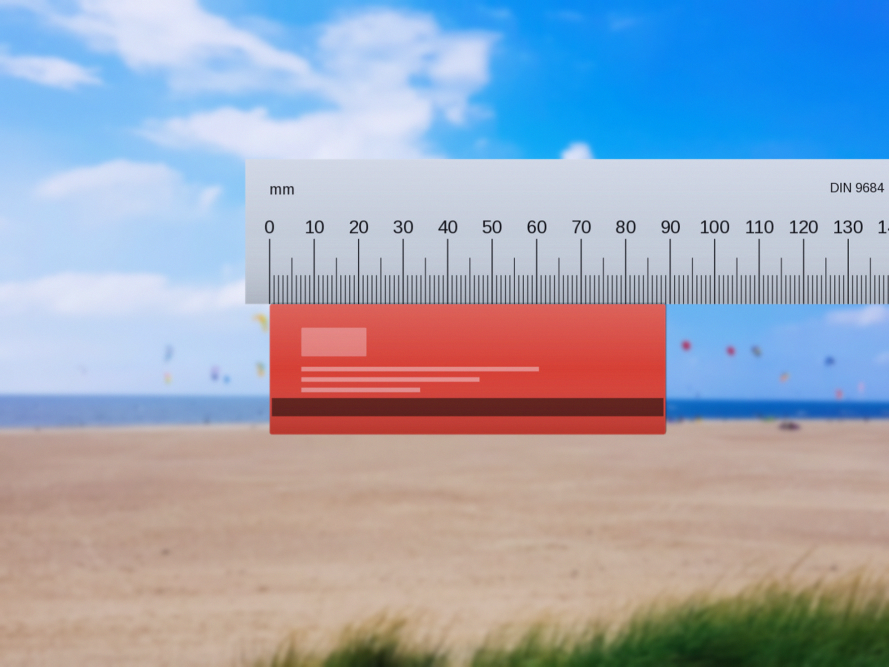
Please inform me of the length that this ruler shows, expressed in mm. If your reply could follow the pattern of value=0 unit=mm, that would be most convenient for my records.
value=89 unit=mm
